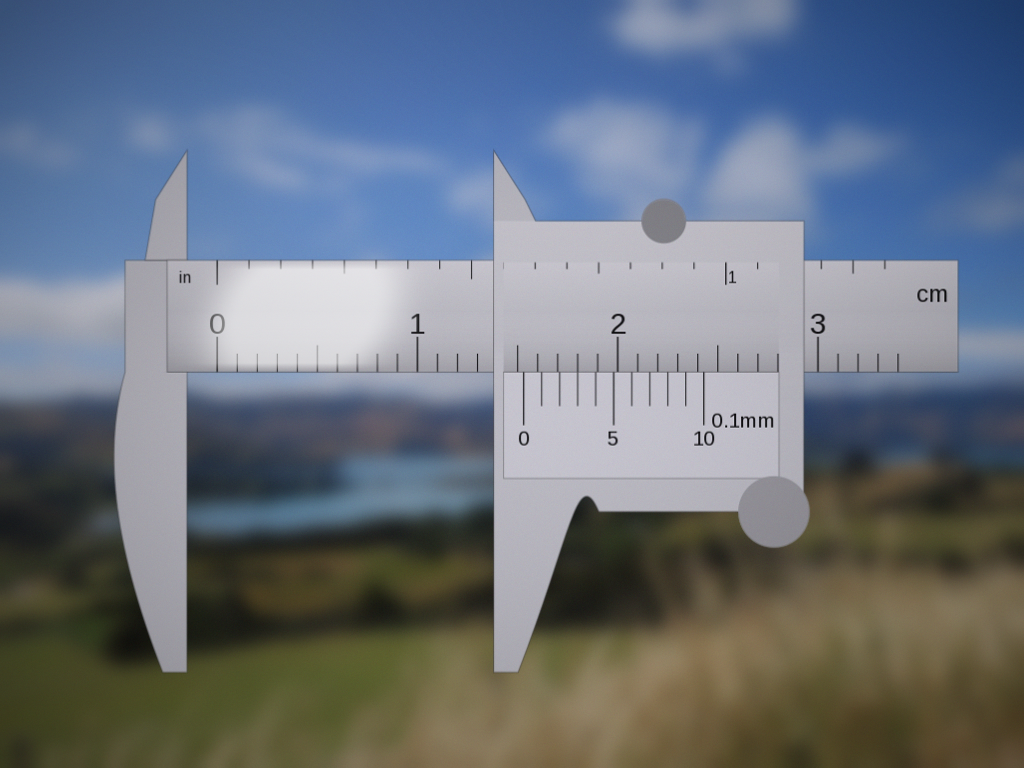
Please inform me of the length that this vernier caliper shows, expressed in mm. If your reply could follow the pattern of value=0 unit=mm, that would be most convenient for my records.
value=15.3 unit=mm
